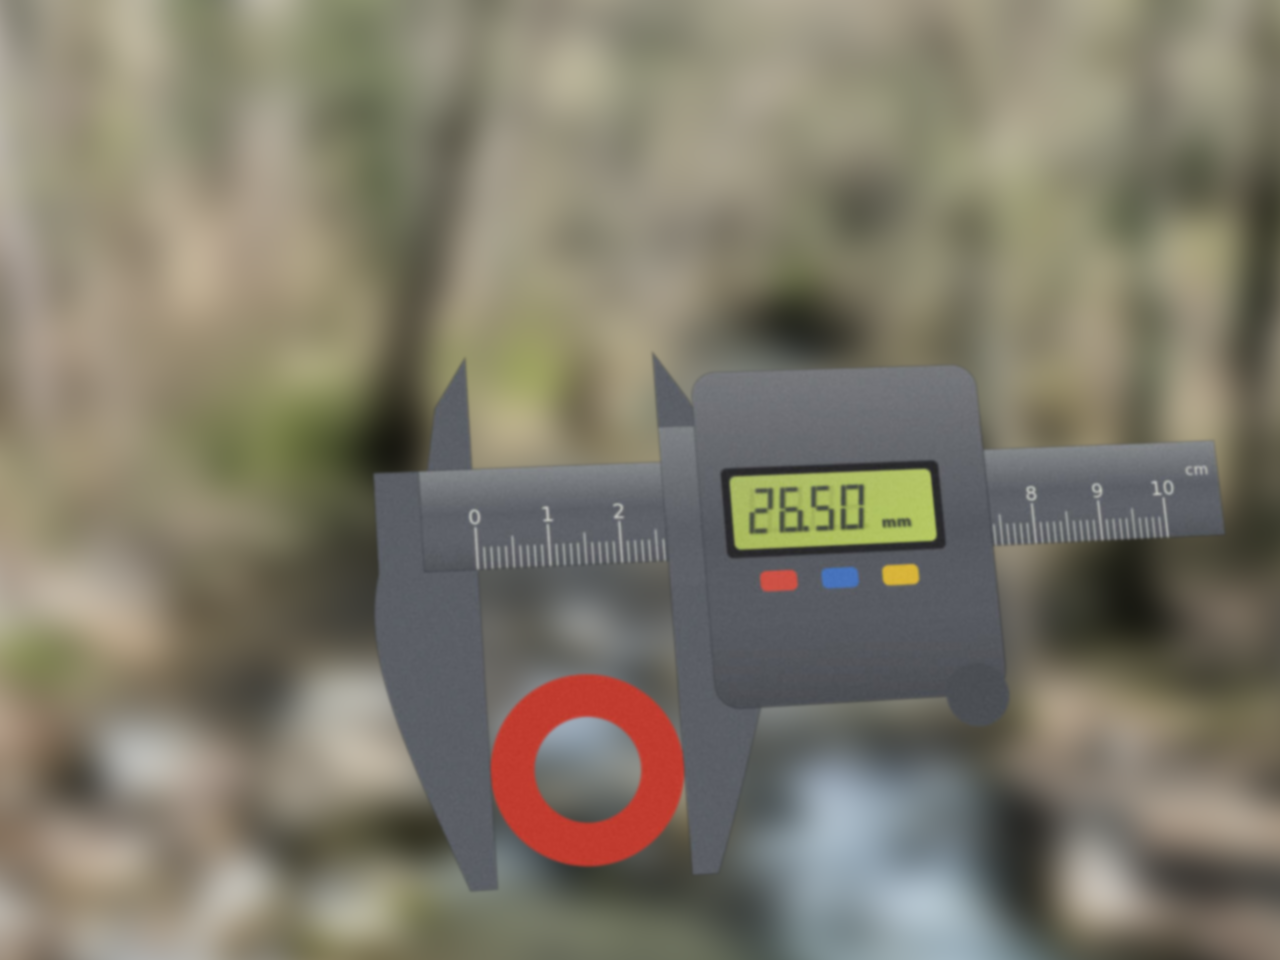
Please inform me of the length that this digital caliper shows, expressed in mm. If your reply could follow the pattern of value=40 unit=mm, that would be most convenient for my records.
value=26.50 unit=mm
